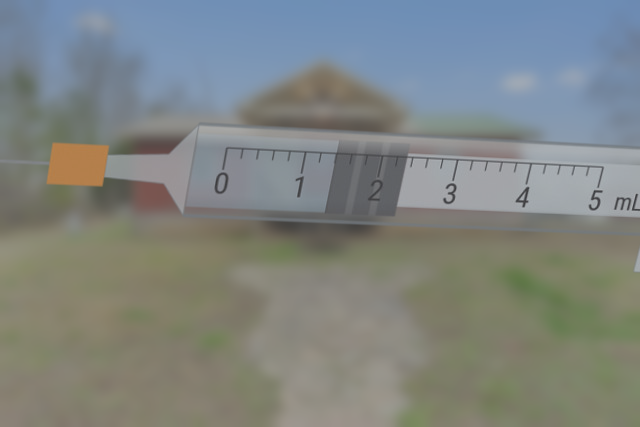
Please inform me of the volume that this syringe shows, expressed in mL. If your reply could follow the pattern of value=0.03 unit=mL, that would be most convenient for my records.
value=1.4 unit=mL
